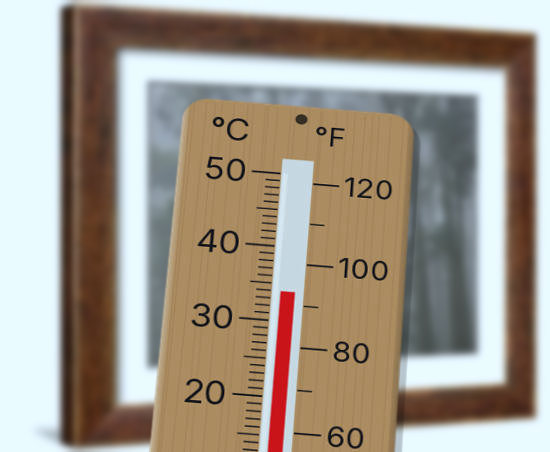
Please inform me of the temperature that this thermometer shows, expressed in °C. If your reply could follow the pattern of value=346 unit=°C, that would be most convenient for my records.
value=34 unit=°C
